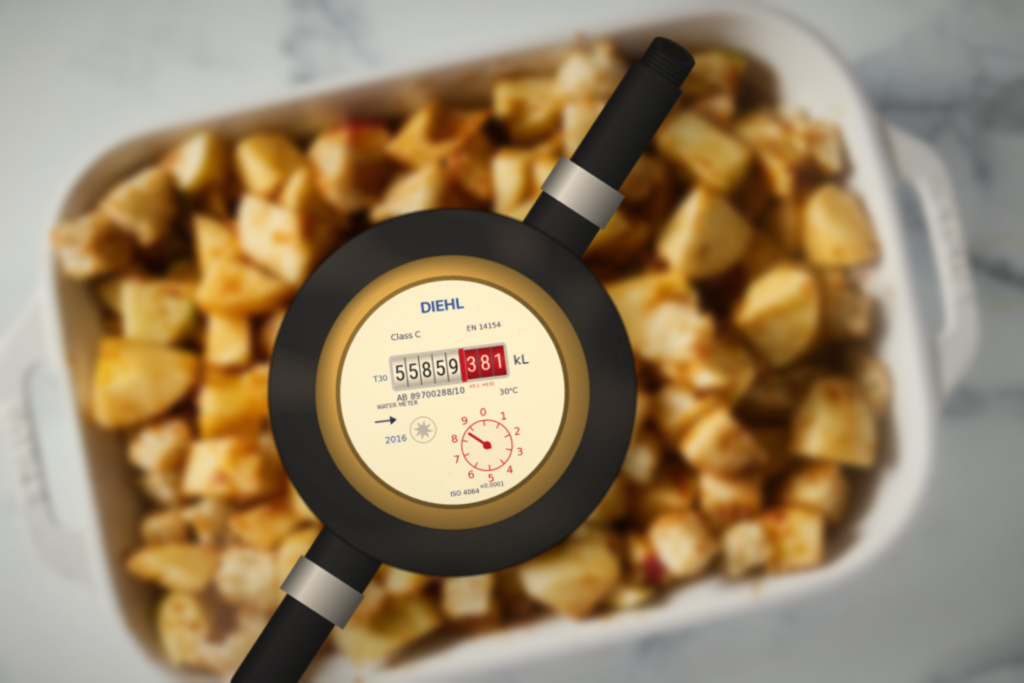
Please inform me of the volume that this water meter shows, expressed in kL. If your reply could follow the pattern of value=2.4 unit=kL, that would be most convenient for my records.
value=55859.3818 unit=kL
